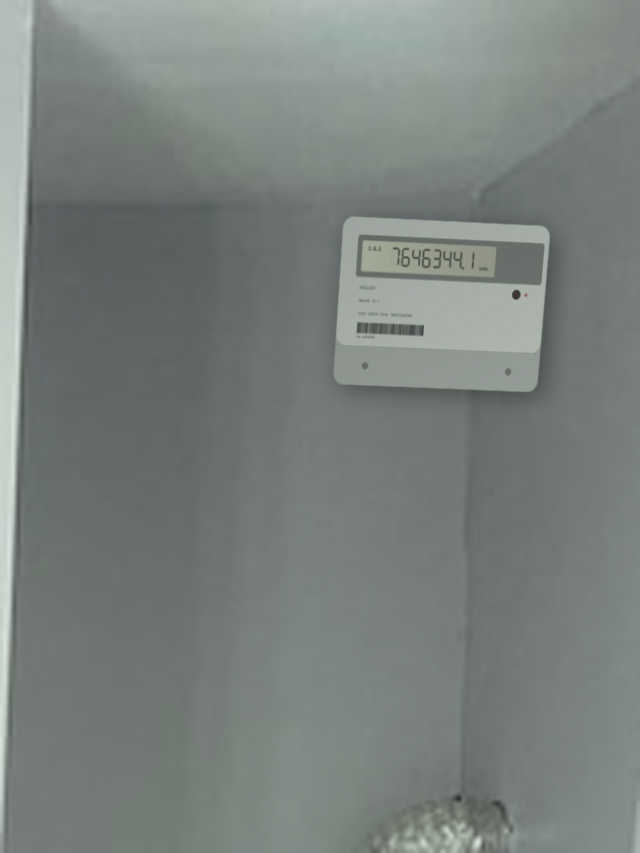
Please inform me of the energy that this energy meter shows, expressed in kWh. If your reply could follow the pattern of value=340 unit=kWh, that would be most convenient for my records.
value=7646344.1 unit=kWh
